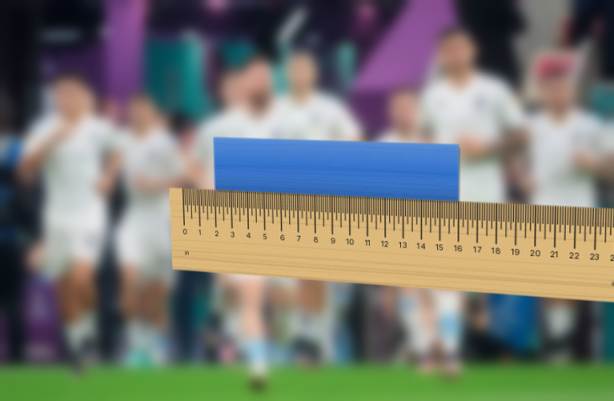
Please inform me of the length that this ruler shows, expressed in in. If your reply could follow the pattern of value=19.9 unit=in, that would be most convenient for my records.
value=14 unit=in
